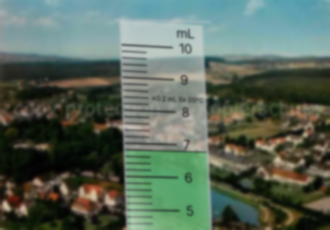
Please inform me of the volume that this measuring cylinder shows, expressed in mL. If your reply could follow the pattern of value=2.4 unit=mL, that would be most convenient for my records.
value=6.8 unit=mL
